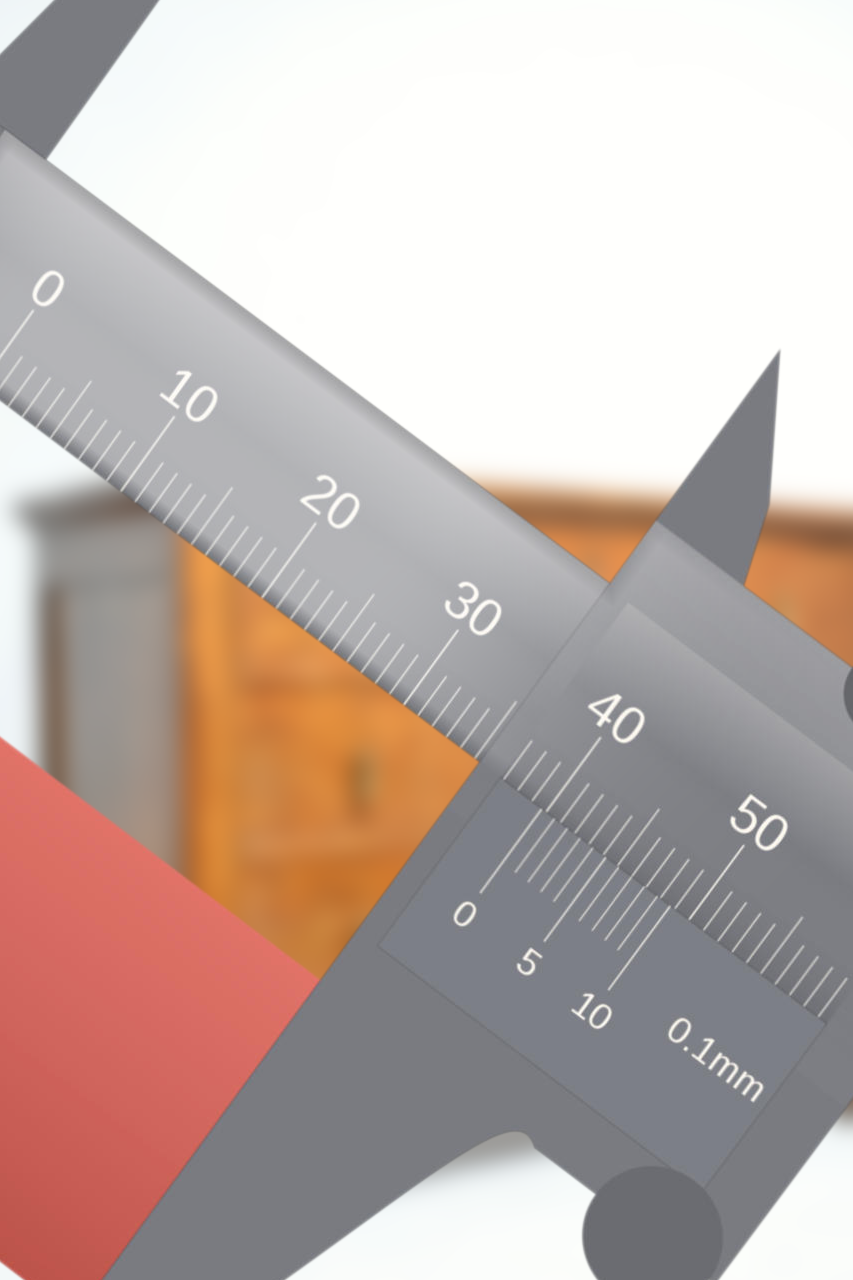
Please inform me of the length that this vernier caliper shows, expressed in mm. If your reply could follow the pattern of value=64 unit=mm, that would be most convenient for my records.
value=39.7 unit=mm
